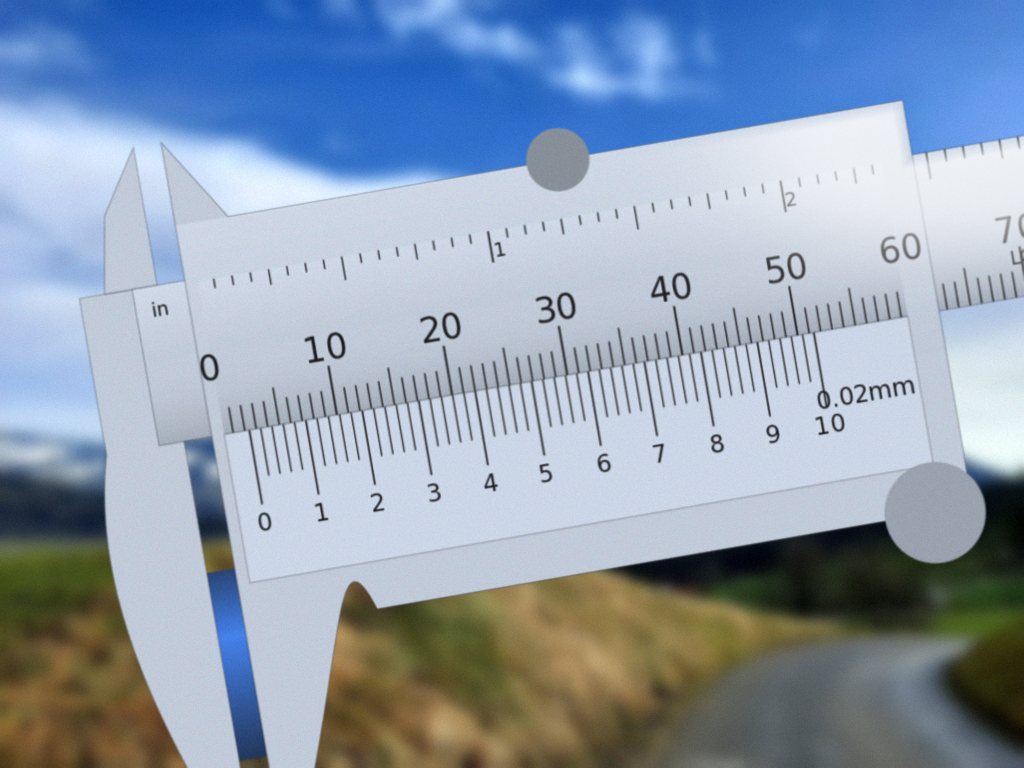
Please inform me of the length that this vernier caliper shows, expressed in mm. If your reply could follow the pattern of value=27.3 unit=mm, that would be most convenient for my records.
value=2.4 unit=mm
